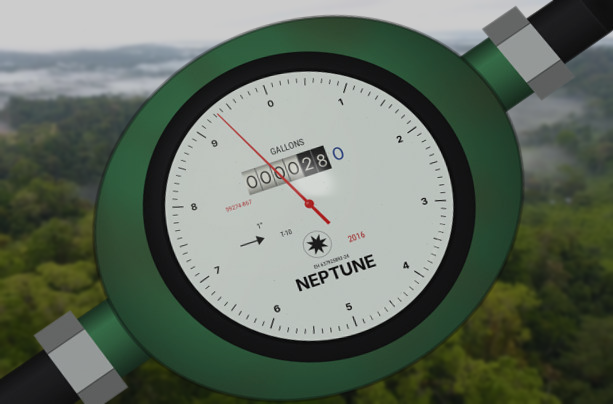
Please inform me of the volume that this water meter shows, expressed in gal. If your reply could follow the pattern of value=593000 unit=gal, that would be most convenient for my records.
value=279.3 unit=gal
